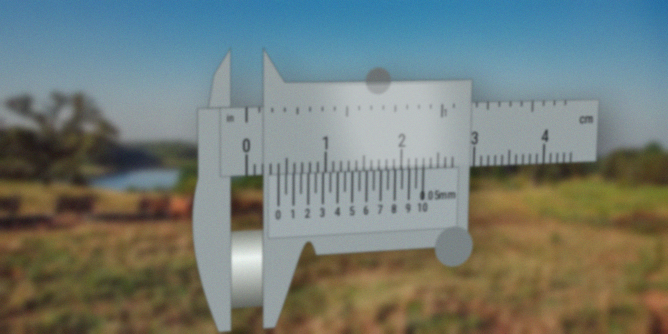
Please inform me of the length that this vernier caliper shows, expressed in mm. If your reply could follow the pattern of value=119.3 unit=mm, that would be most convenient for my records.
value=4.0 unit=mm
